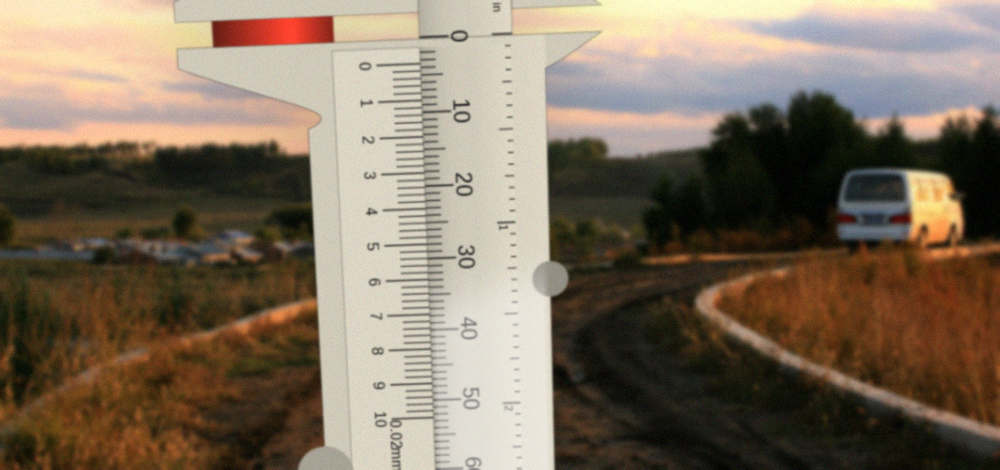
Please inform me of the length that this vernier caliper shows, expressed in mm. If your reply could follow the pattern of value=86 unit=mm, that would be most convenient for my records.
value=3.5 unit=mm
